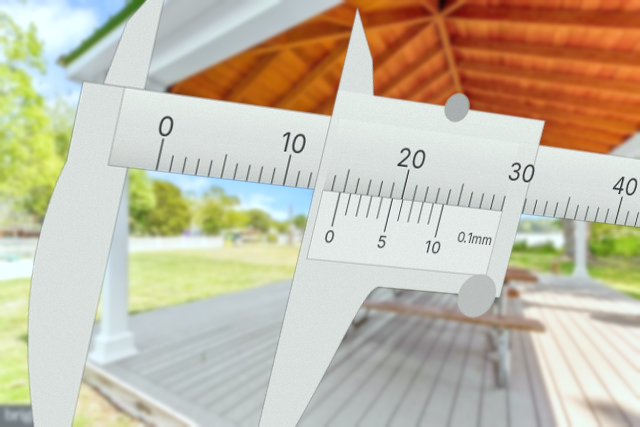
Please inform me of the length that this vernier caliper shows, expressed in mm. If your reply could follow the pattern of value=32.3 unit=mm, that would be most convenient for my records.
value=14.7 unit=mm
